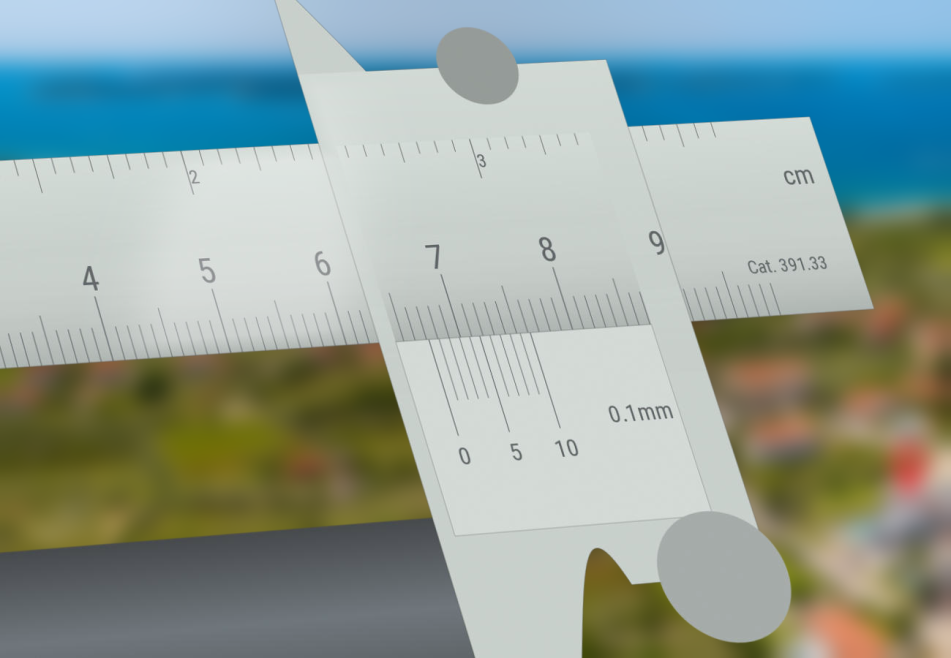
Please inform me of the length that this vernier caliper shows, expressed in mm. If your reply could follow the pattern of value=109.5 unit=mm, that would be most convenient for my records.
value=67.2 unit=mm
